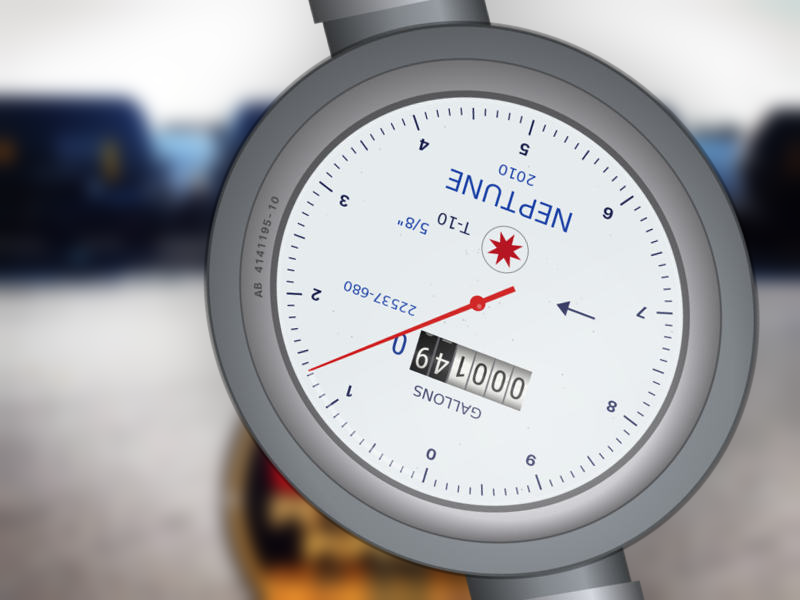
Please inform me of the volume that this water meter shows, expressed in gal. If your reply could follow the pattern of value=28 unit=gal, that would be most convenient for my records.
value=1491.3 unit=gal
